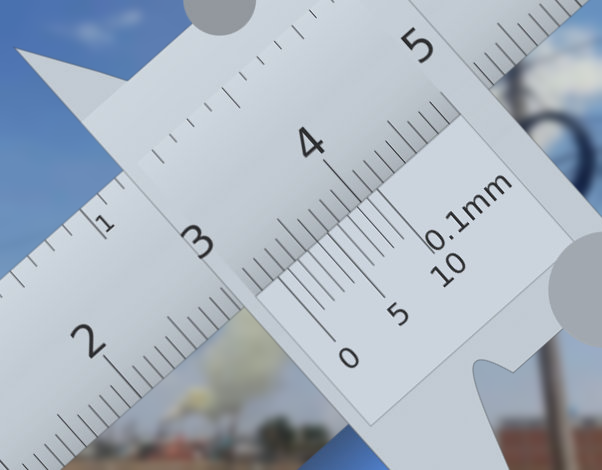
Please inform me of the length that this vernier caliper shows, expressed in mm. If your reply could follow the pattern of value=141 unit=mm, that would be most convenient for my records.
value=32.4 unit=mm
